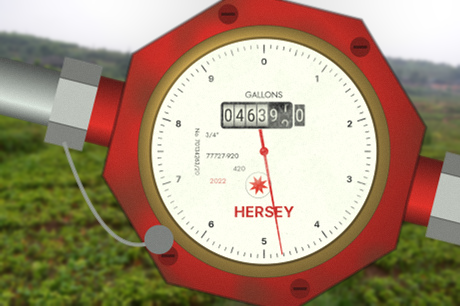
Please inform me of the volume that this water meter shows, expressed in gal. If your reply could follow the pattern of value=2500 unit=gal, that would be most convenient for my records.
value=463914.7 unit=gal
